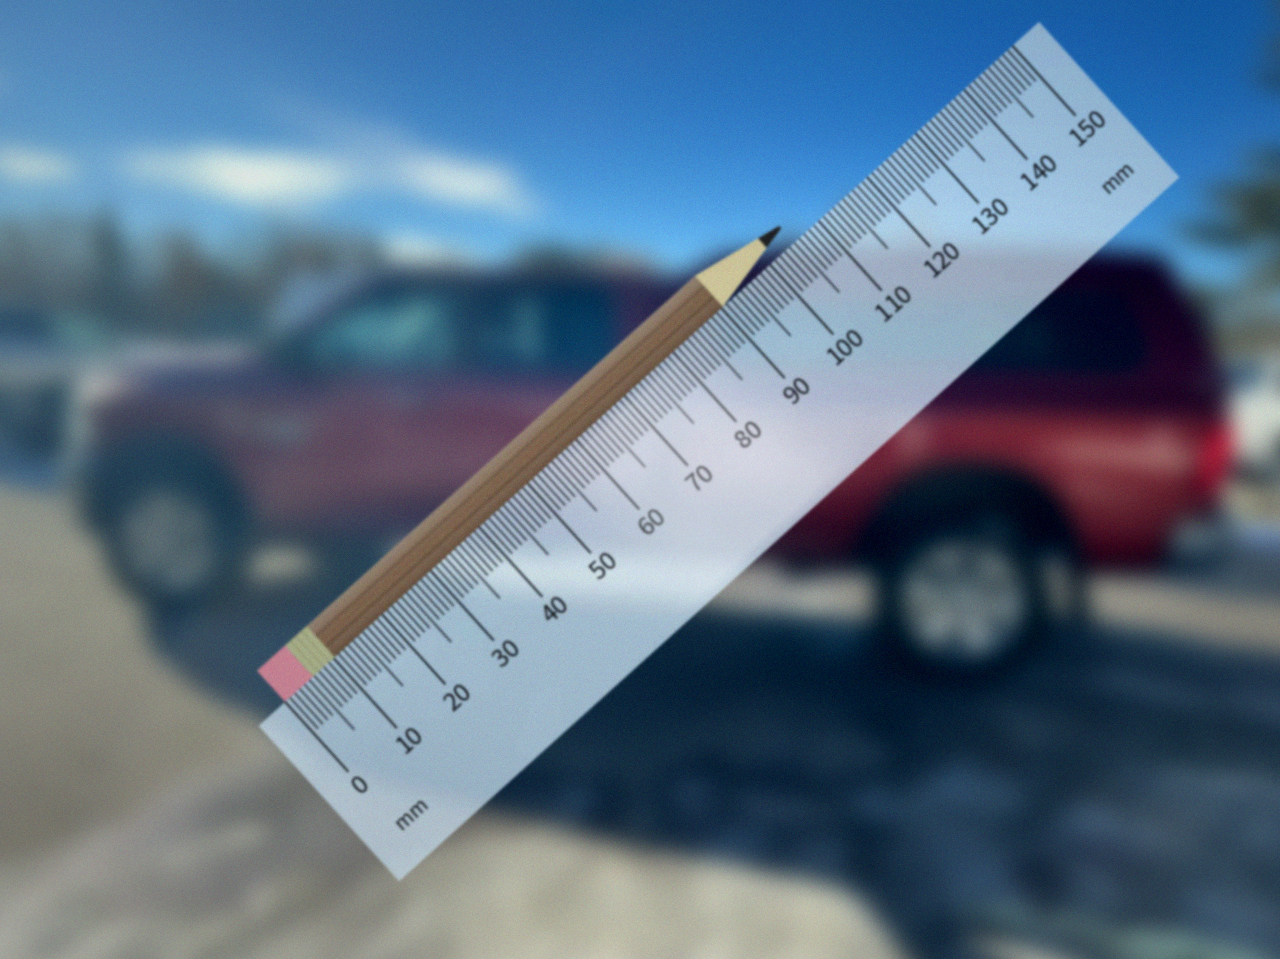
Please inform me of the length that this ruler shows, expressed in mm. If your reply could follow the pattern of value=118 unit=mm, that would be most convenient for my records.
value=105 unit=mm
